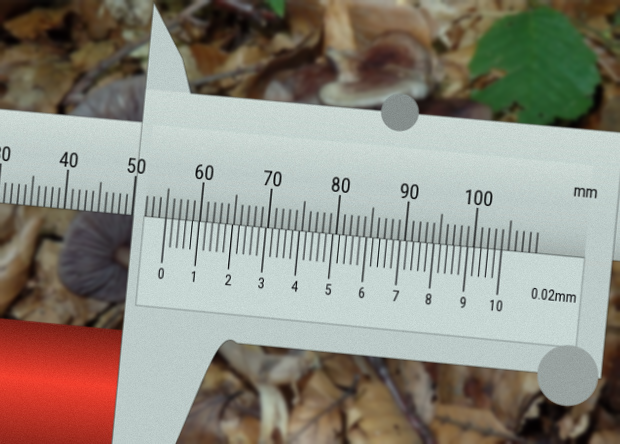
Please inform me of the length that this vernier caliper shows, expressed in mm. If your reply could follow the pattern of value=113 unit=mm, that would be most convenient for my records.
value=55.0 unit=mm
